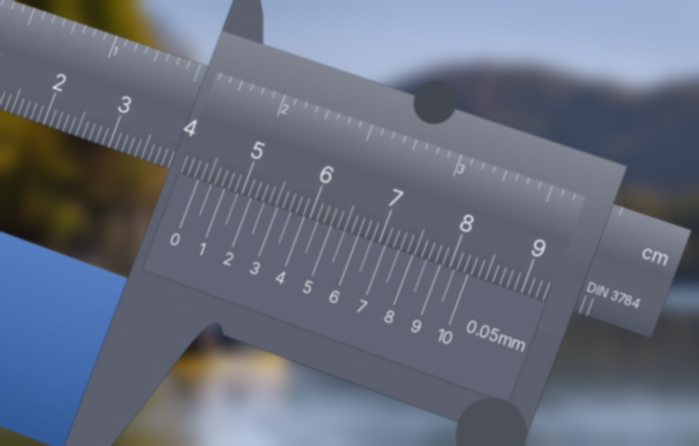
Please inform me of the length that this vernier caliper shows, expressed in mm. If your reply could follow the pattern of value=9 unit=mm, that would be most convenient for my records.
value=43.6 unit=mm
